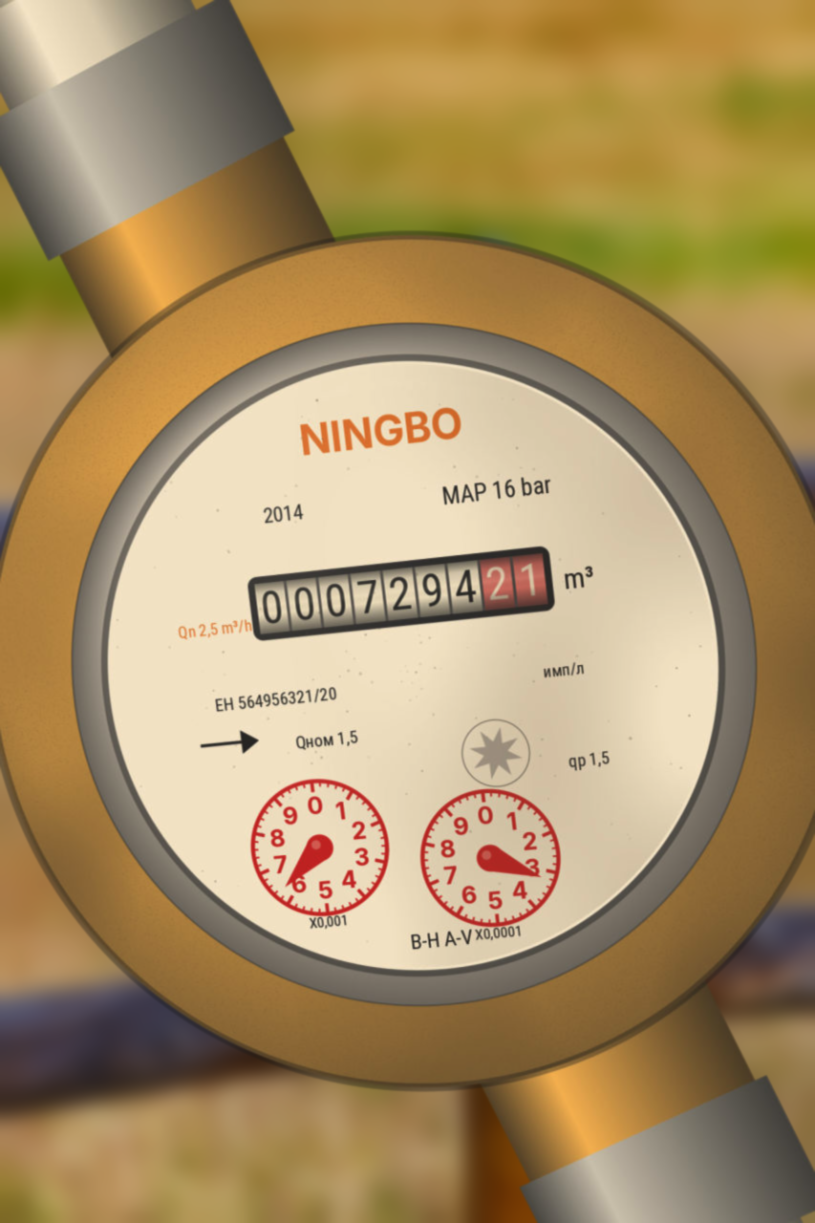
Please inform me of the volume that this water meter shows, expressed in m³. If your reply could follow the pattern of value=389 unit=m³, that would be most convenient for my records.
value=7294.2163 unit=m³
